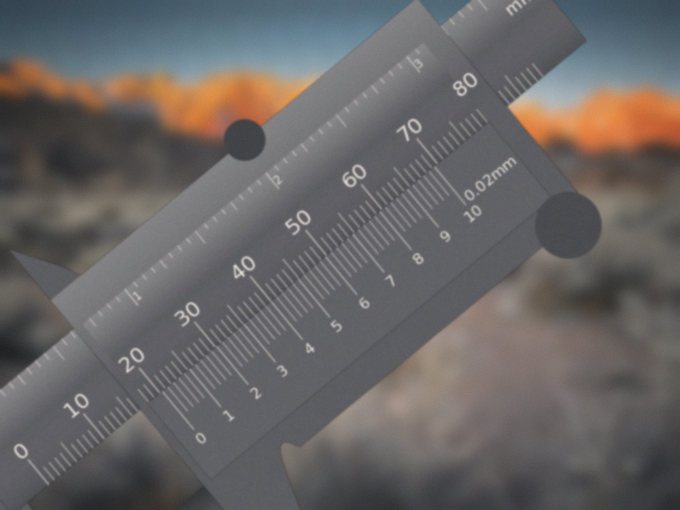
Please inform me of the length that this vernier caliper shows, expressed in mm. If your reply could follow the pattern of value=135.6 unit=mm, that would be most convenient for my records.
value=20.4 unit=mm
